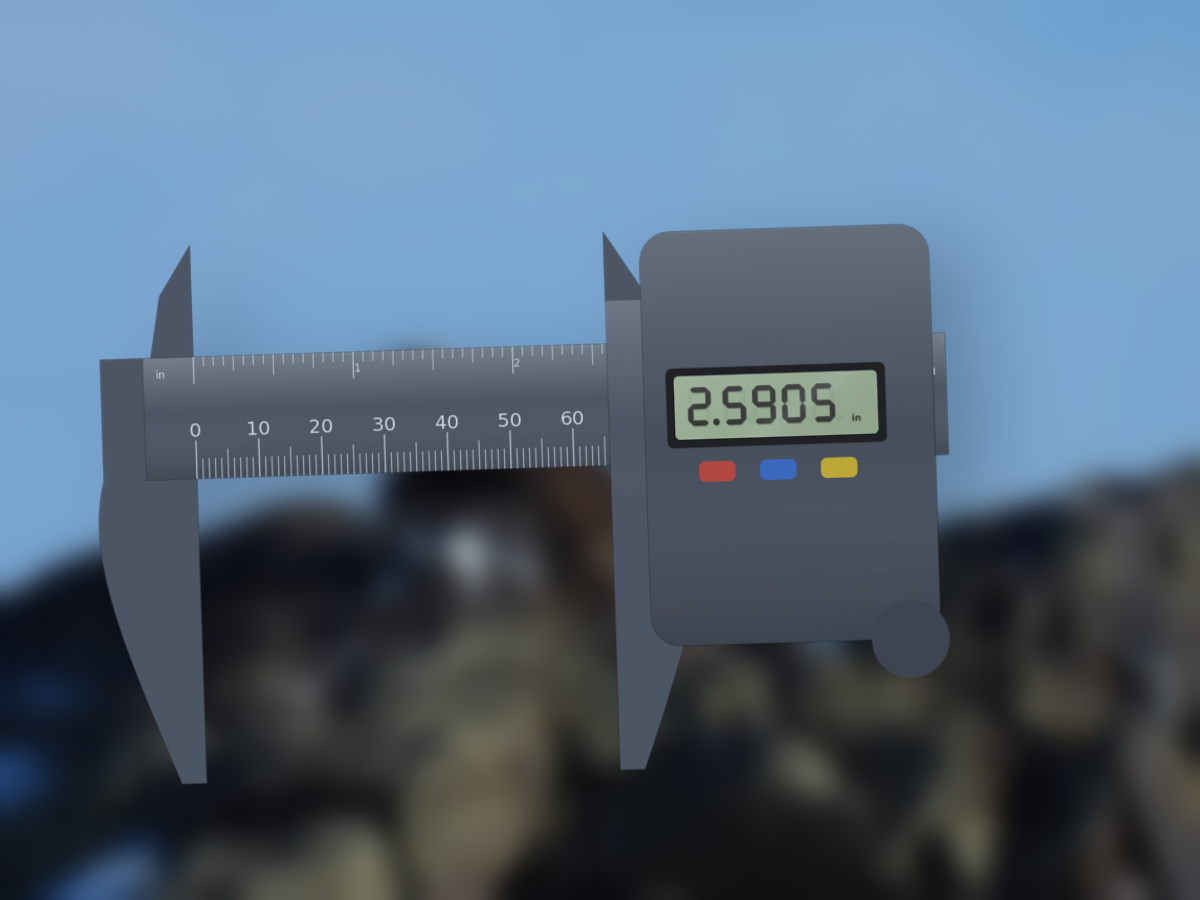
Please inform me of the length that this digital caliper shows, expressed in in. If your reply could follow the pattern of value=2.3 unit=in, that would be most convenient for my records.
value=2.5905 unit=in
